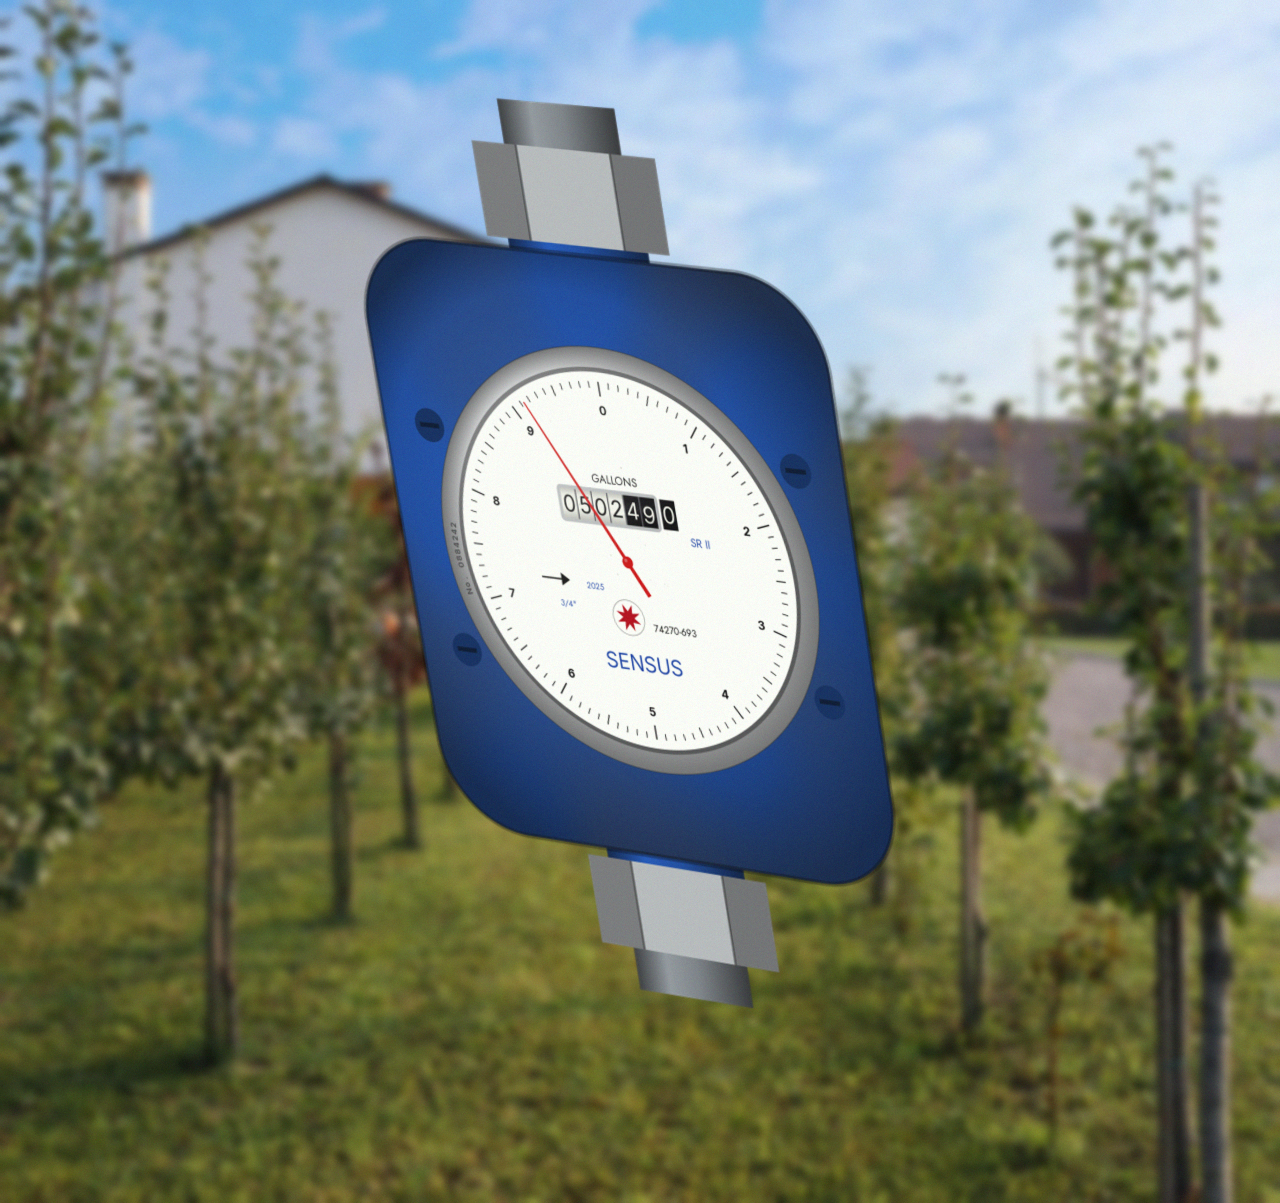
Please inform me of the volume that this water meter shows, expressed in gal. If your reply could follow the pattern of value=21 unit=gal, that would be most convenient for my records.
value=502489.1 unit=gal
